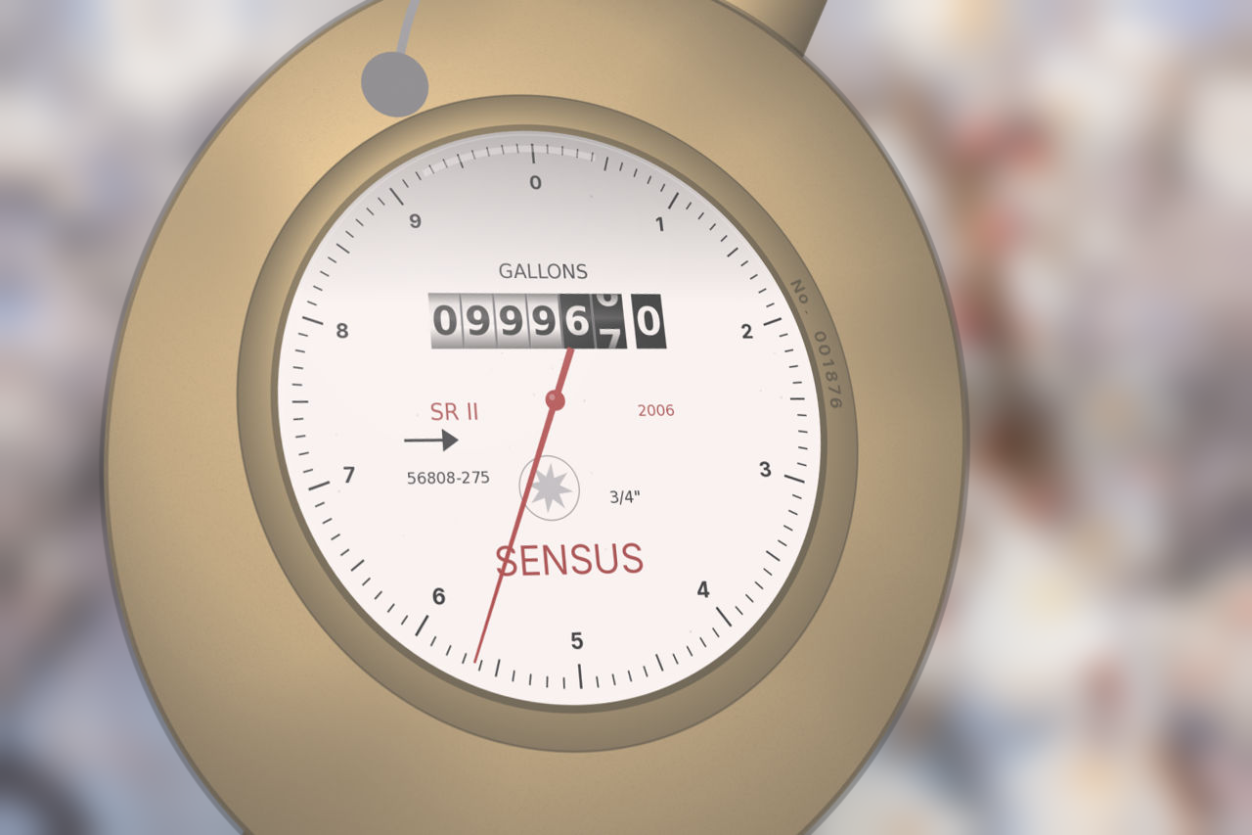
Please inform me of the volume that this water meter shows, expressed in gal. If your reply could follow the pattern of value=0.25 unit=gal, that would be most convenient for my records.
value=999665.6 unit=gal
